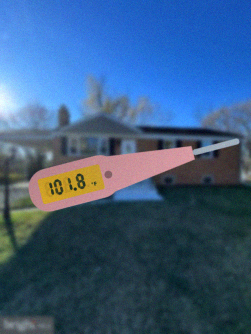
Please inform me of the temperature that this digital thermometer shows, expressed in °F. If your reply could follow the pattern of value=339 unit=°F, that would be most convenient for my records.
value=101.8 unit=°F
